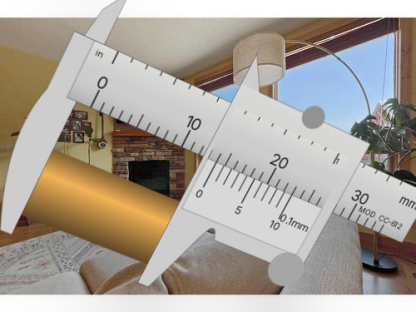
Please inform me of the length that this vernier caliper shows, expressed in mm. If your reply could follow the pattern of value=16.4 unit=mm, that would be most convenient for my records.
value=14.0 unit=mm
